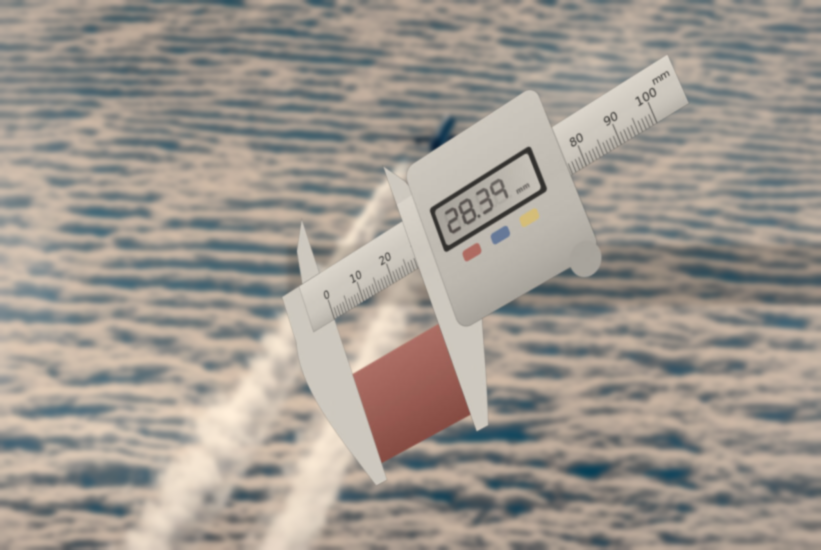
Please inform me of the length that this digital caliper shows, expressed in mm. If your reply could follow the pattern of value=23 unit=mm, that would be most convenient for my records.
value=28.39 unit=mm
